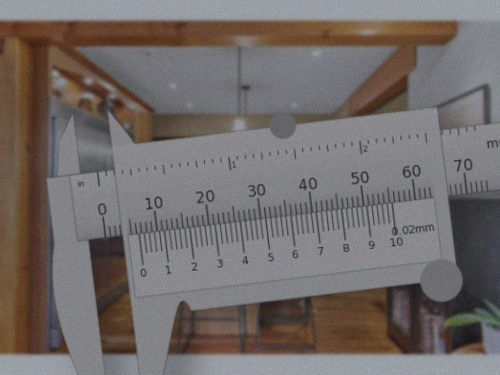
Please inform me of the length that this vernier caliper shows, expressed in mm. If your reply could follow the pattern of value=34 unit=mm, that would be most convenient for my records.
value=6.5 unit=mm
